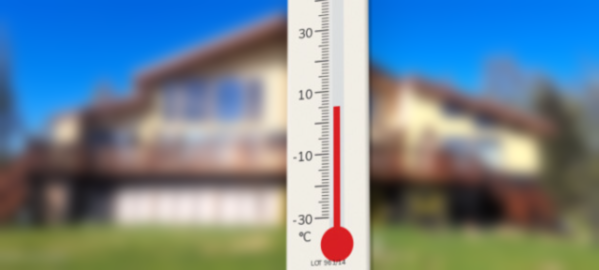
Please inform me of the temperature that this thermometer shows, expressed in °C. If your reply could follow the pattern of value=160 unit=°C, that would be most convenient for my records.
value=5 unit=°C
